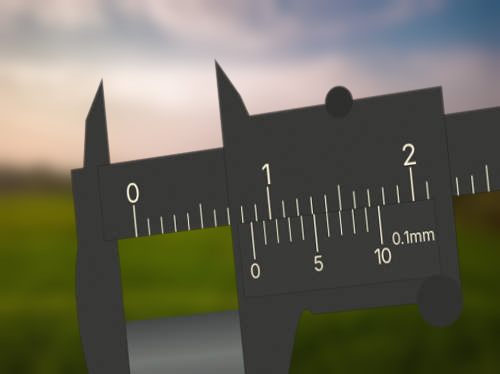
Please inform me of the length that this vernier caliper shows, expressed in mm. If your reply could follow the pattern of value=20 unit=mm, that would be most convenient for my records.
value=8.6 unit=mm
